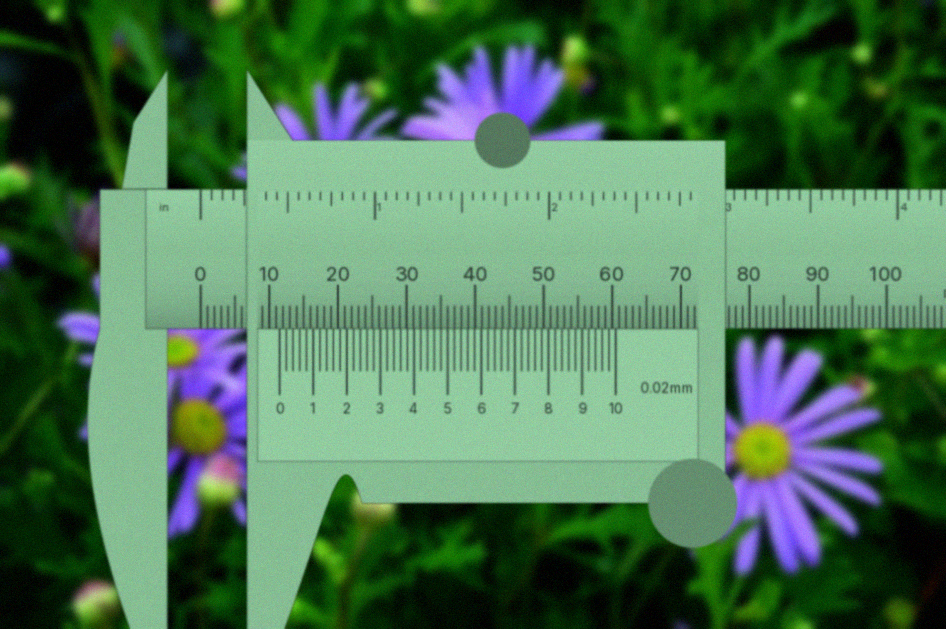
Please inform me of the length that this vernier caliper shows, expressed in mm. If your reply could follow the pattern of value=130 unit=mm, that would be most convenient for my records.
value=11.5 unit=mm
